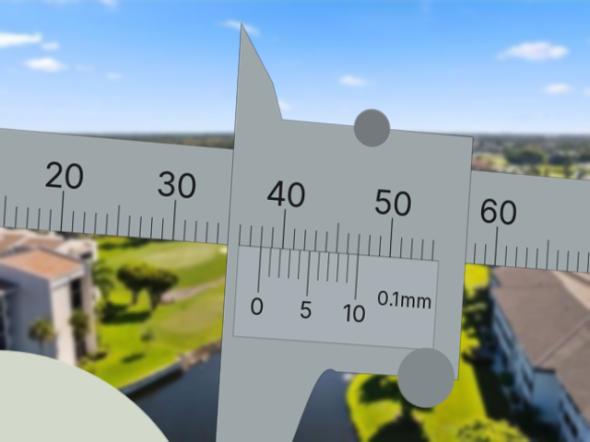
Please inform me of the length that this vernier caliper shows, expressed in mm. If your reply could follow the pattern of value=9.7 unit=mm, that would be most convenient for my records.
value=38.0 unit=mm
